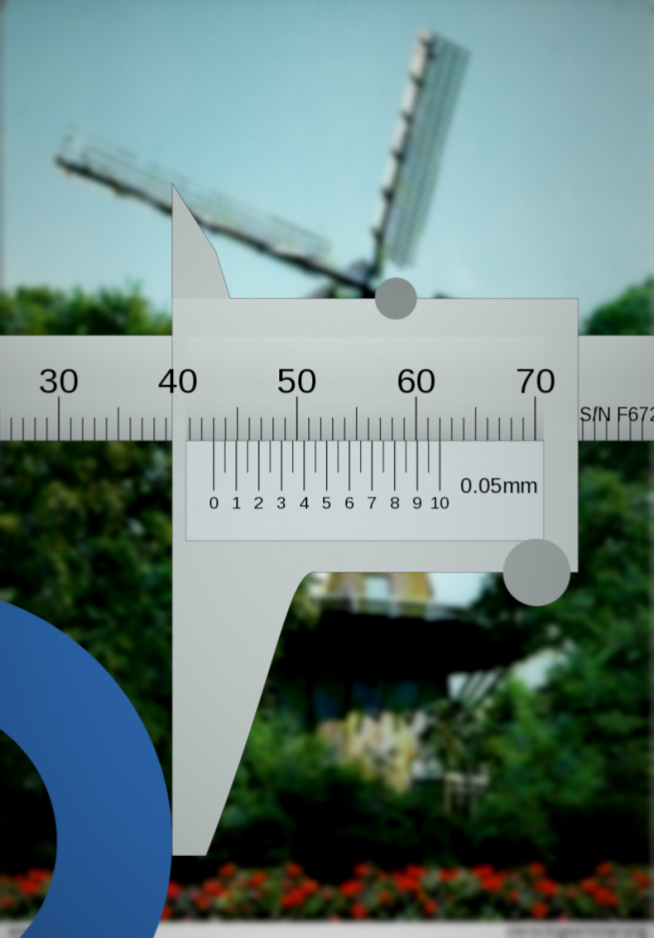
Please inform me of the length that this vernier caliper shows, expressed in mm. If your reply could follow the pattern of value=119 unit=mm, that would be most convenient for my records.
value=43.0 unit=mm
